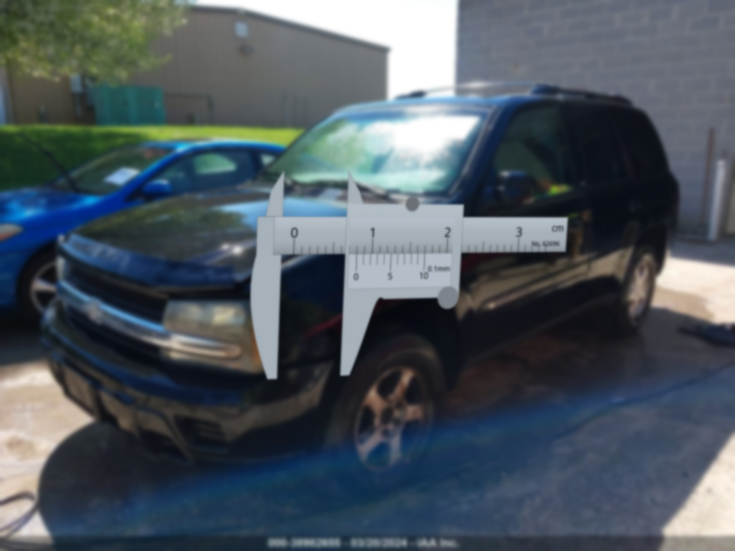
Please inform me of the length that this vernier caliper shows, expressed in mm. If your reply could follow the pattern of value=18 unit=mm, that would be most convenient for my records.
value=8.0 unit=mm
